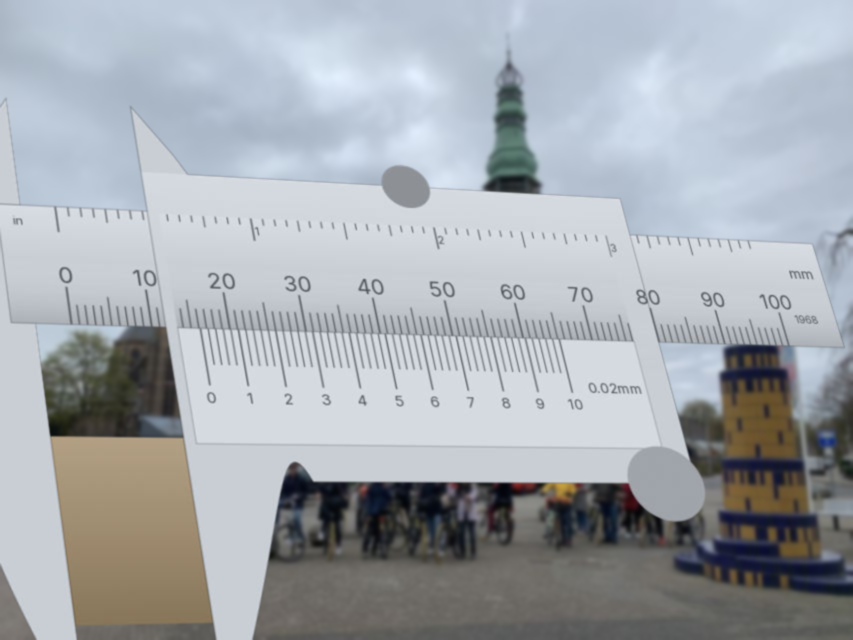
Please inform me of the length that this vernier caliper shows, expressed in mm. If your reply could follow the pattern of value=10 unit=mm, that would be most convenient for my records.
value=16.2 unit=mm
